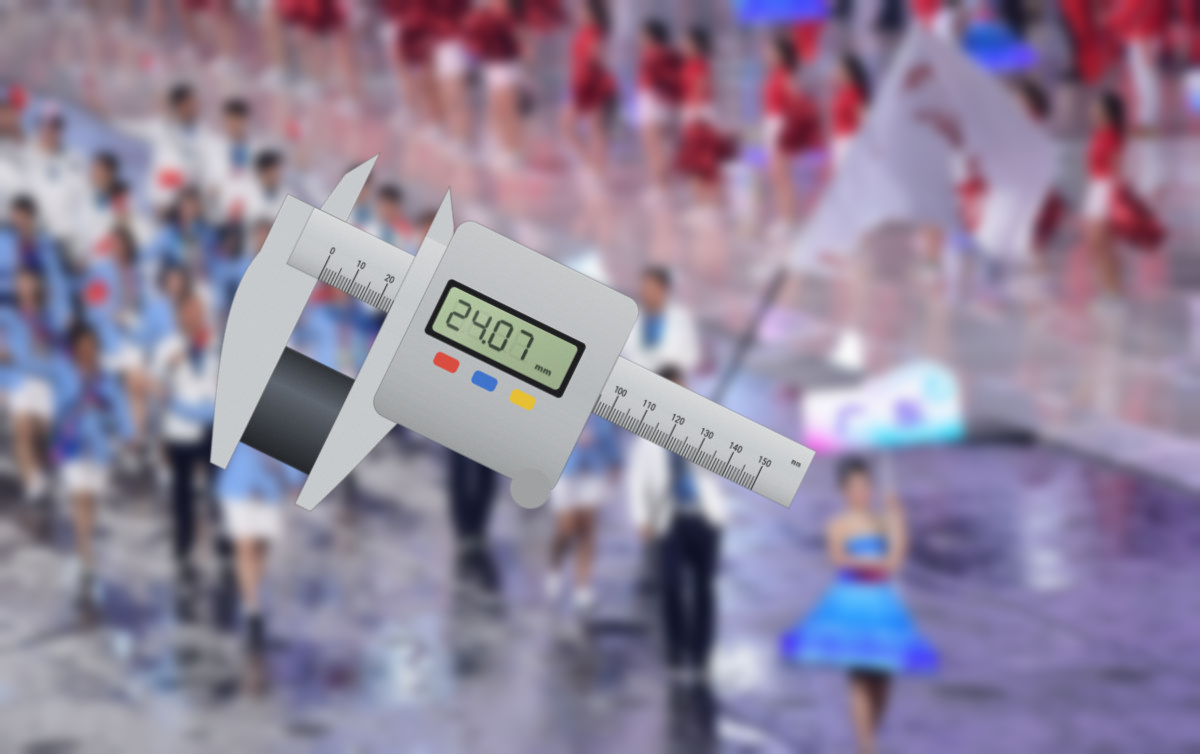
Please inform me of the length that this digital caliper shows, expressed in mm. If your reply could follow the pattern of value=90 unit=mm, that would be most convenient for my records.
value=24.07 unit=mm
